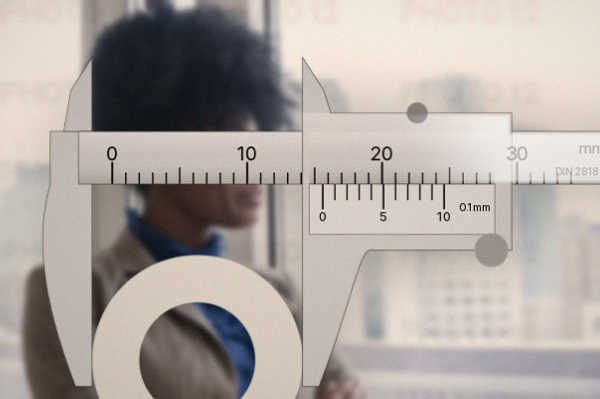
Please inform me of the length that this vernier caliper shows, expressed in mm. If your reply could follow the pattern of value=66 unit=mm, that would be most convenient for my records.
value=15.6 unit=mm
